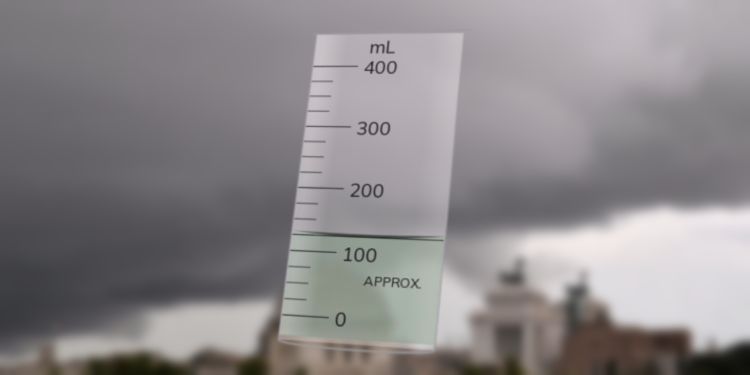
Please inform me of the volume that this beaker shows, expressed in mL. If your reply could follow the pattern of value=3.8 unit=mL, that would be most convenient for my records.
value=125 unit=mL
